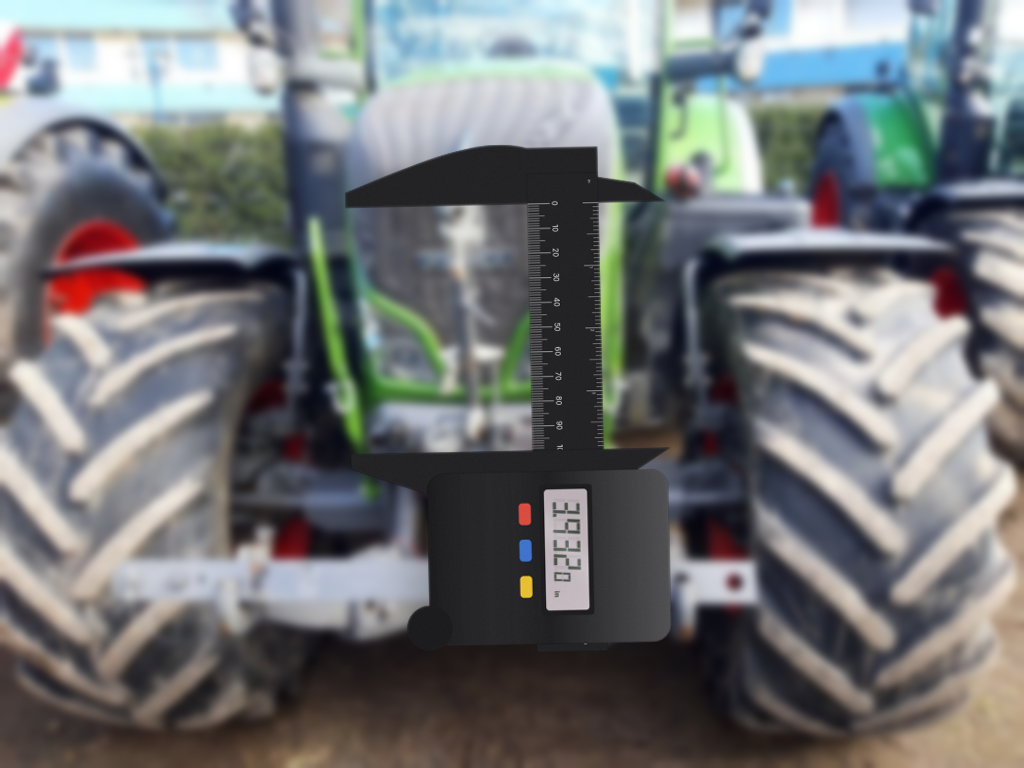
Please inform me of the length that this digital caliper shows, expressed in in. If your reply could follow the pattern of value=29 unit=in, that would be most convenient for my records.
value=3.9320 unit=in
